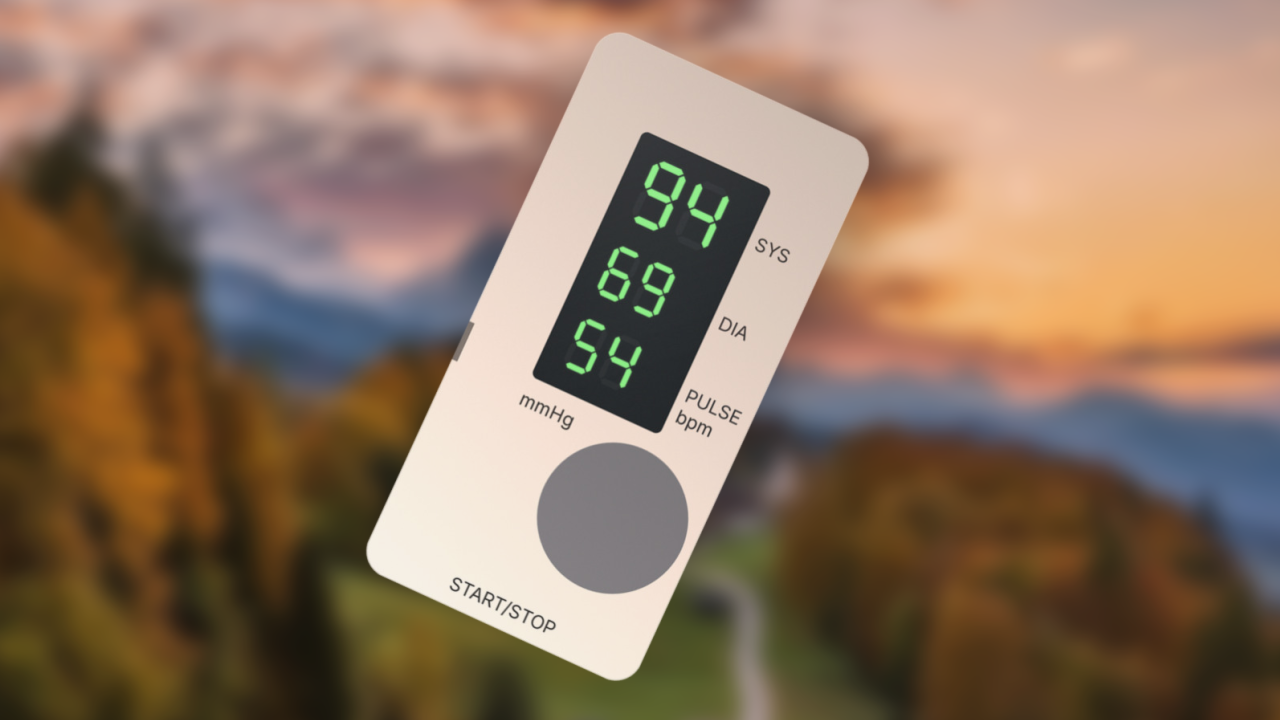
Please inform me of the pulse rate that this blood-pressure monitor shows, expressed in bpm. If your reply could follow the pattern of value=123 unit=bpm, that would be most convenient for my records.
value=54 unit=bpm
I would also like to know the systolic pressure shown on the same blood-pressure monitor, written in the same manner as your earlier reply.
value=94 unit=mmHg
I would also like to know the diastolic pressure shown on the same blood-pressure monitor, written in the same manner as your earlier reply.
value=69 unit=mmHg
